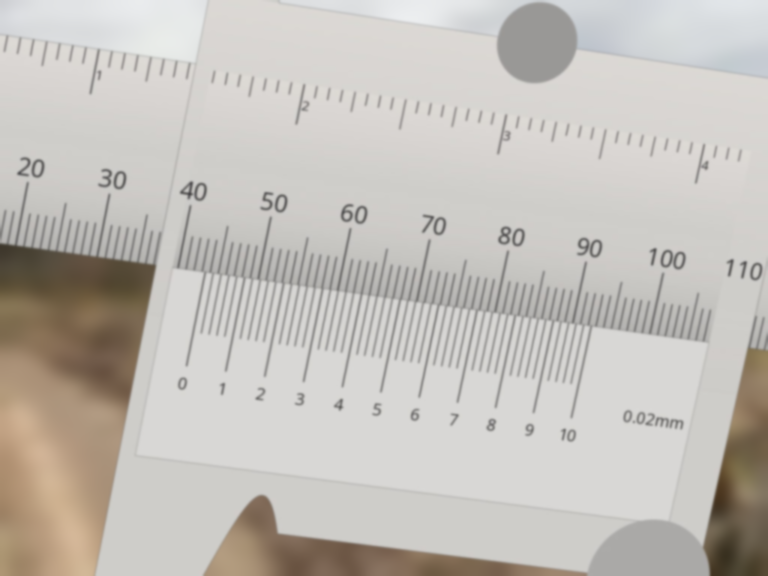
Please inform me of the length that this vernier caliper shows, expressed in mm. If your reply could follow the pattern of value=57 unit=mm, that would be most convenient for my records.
value=43.4 unit=mm
